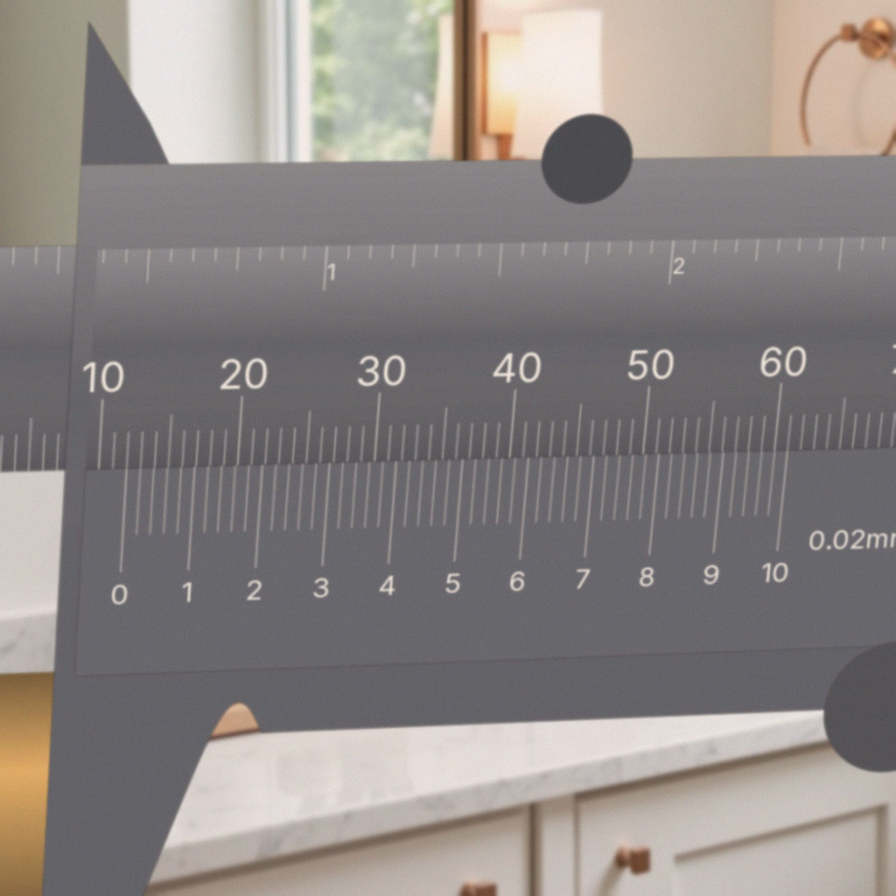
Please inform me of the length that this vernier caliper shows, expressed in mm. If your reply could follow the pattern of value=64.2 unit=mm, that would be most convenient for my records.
value=12.0 unit=mm
